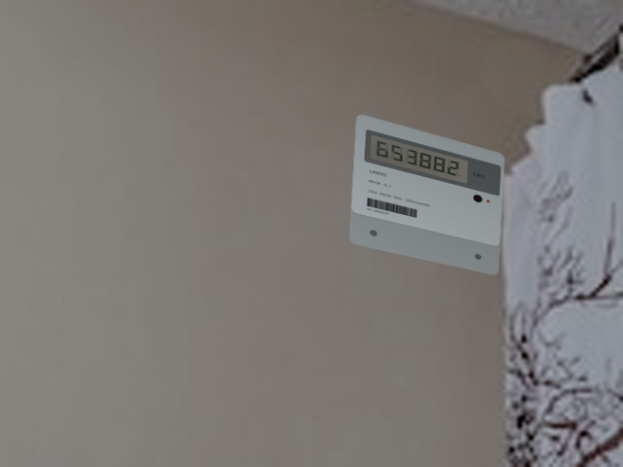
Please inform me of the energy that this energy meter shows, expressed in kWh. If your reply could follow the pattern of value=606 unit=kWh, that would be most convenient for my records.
value=653882 unit=kWh
